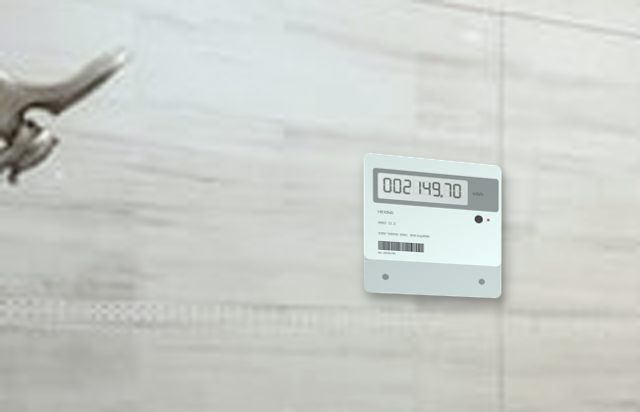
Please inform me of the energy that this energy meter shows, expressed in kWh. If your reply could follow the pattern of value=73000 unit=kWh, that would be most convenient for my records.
value=2149.70 unit=kWh
